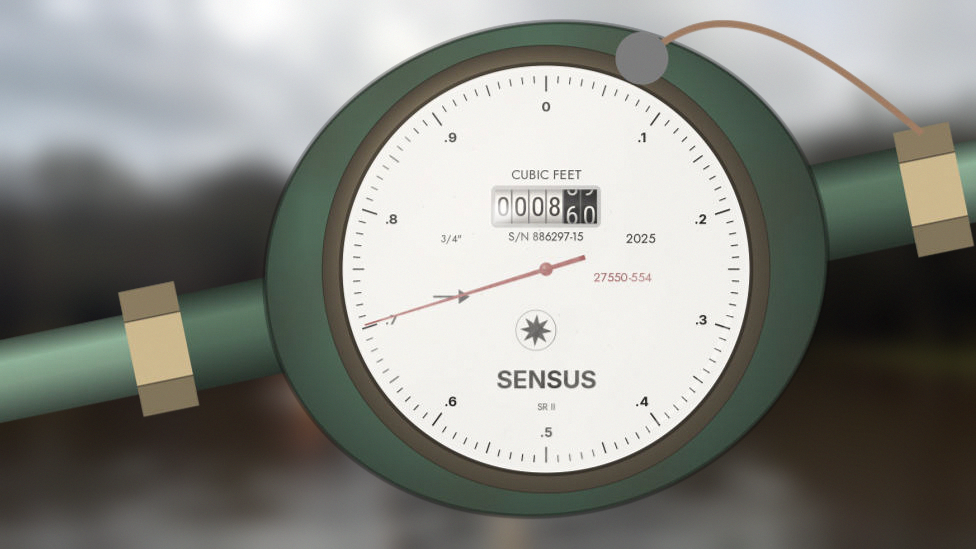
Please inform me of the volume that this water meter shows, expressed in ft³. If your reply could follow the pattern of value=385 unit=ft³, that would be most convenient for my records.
value=859.70 unit=ft³
